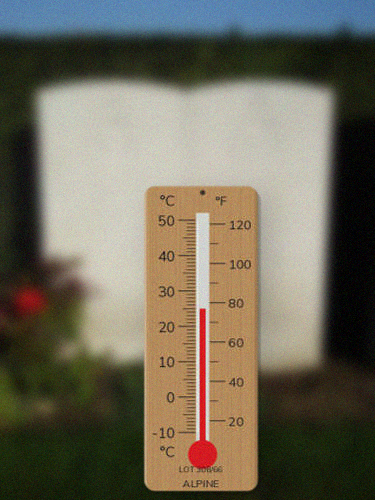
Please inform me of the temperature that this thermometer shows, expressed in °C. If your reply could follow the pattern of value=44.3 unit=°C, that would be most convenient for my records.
value=25 unit=°C
